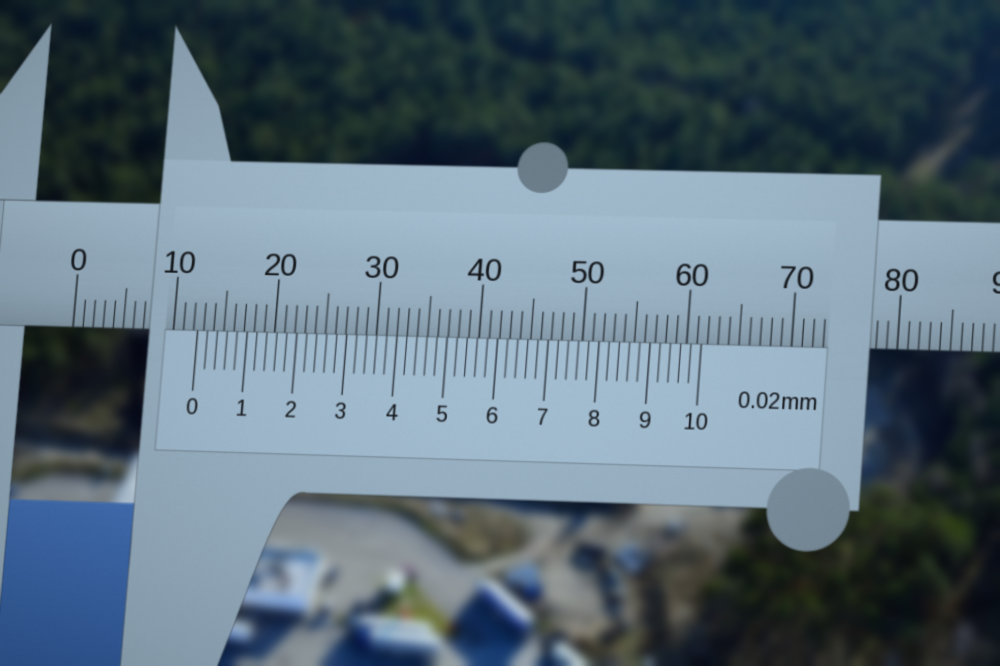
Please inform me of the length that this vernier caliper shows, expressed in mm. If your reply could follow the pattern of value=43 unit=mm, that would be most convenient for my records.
value=12.4 unit=mm
